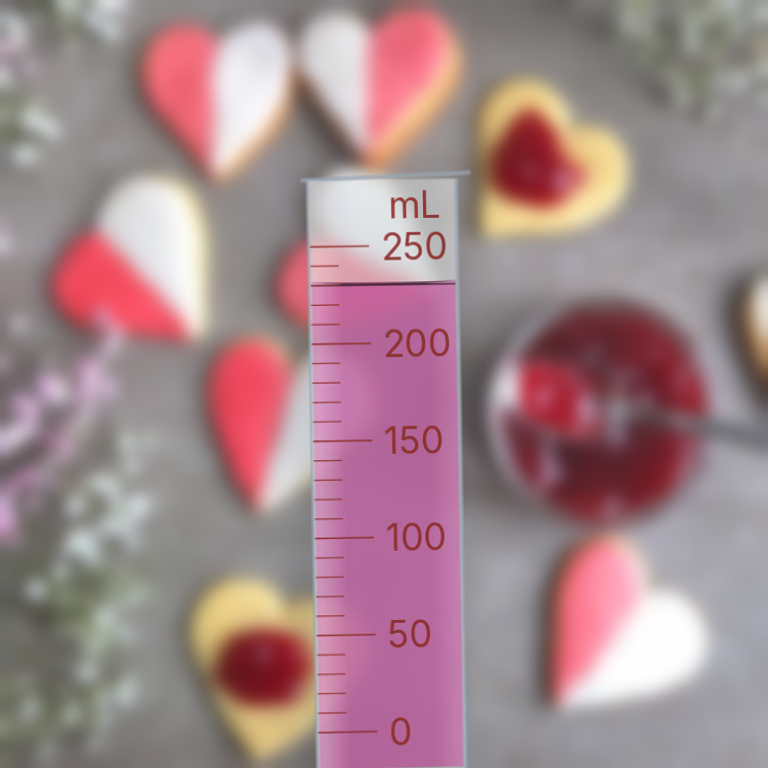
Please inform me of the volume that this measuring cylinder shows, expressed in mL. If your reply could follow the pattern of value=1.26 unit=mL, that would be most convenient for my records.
value=230 unit=mL
